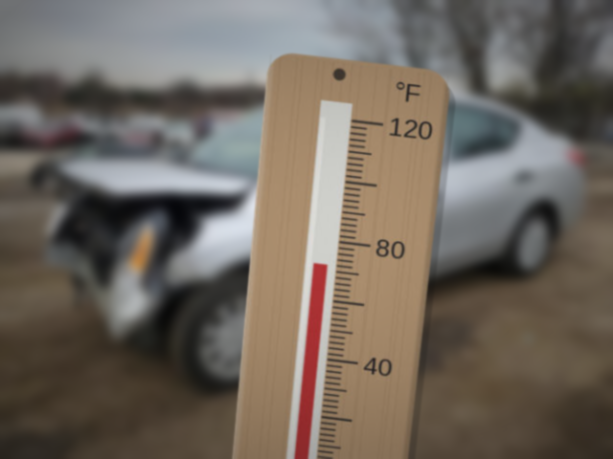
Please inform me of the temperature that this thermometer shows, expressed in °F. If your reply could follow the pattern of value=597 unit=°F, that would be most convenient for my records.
value=72 unit=°F
